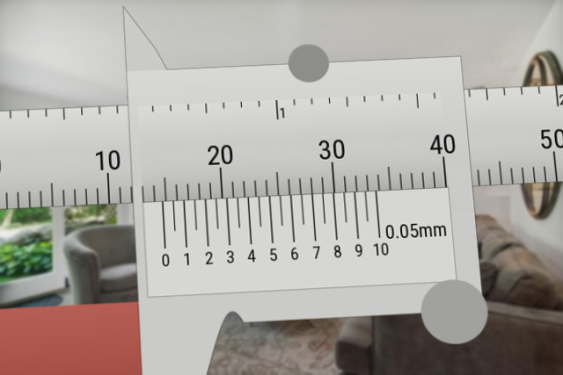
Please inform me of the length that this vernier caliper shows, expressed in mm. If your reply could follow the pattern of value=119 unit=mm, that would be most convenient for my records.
value=14.7 unit=mm
